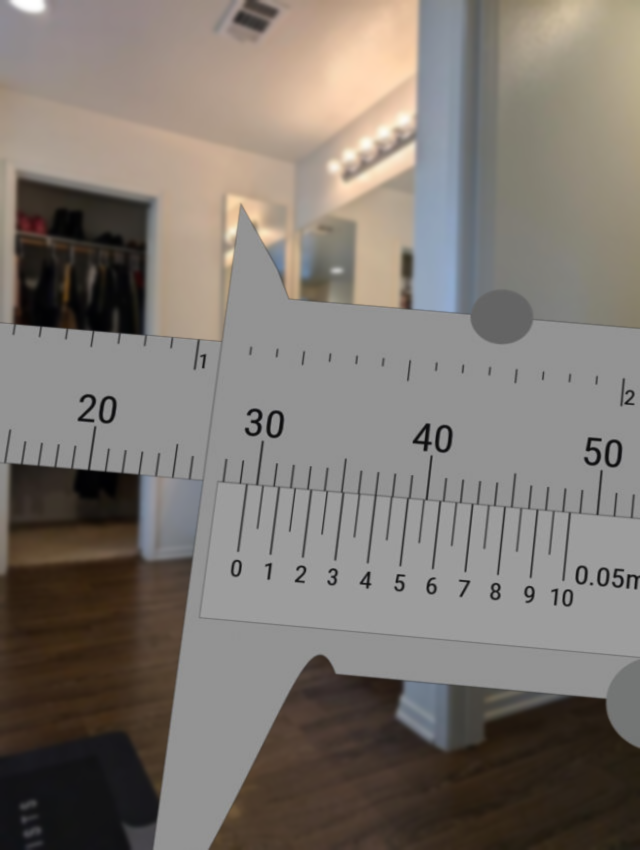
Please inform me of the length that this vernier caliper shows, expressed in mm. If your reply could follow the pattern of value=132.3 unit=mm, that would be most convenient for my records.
value=29.4 unit=mm
